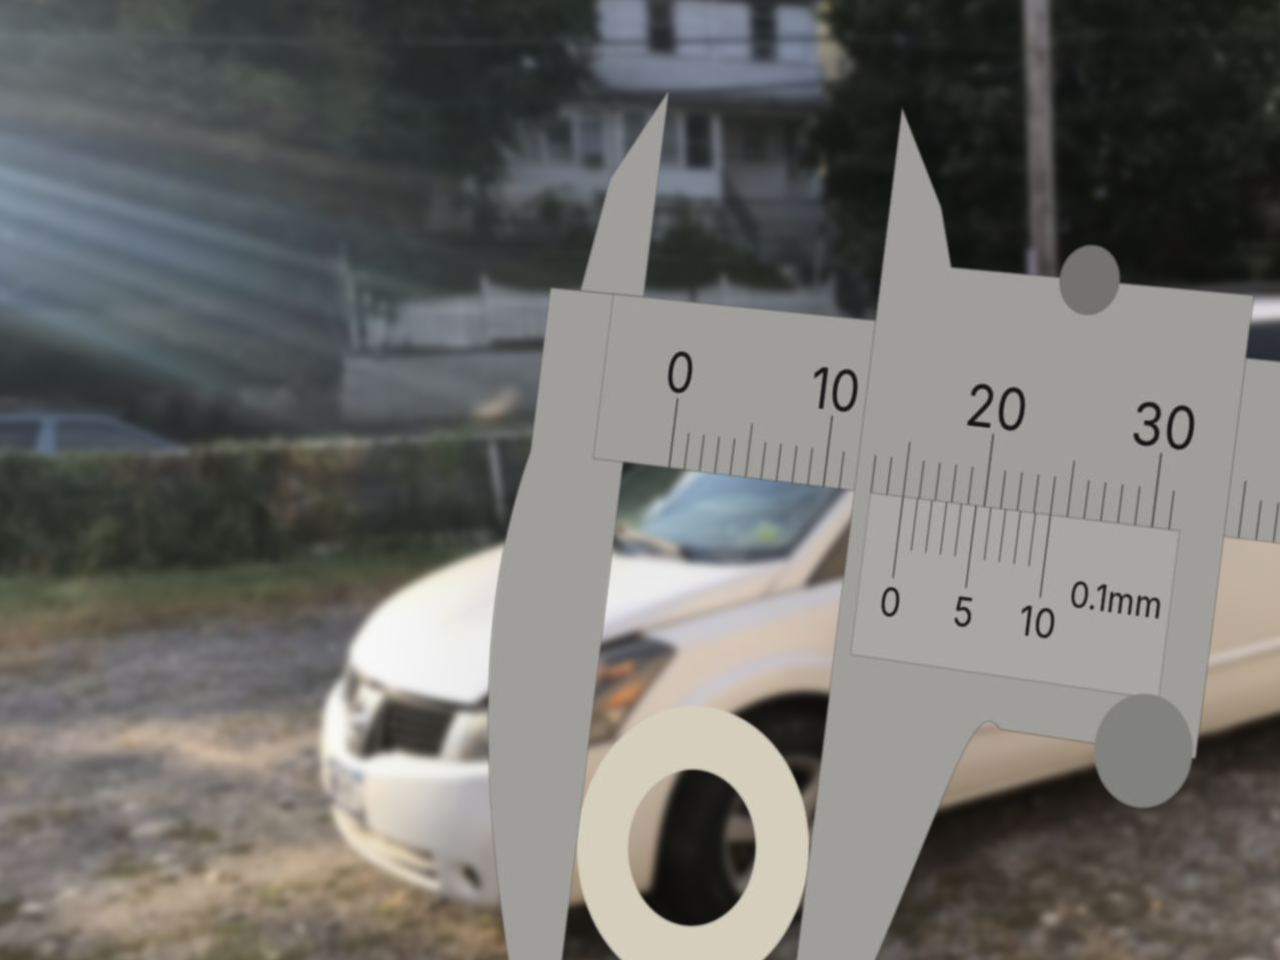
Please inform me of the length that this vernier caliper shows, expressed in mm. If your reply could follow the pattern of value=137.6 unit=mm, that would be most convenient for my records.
value=15.0 unit=mm
